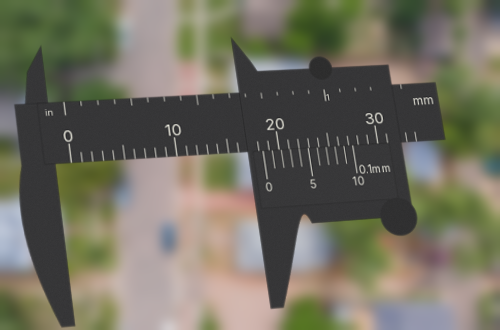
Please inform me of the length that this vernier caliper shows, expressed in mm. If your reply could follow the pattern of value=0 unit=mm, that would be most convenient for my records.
value=18.4 unit=mm
